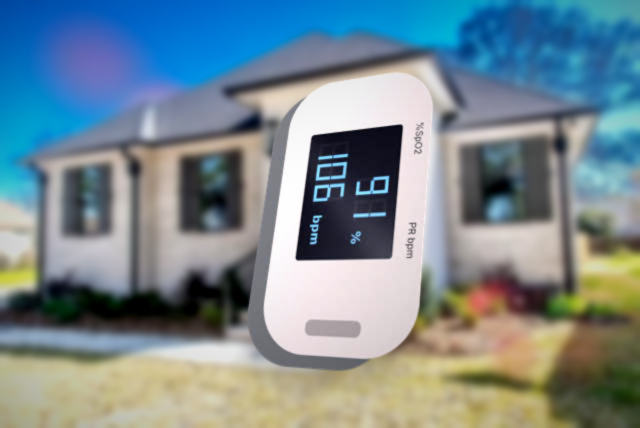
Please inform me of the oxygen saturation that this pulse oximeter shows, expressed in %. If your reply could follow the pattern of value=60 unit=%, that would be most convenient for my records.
value=91 unit=%
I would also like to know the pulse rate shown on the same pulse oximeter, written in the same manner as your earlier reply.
value=106 unit=bpm
